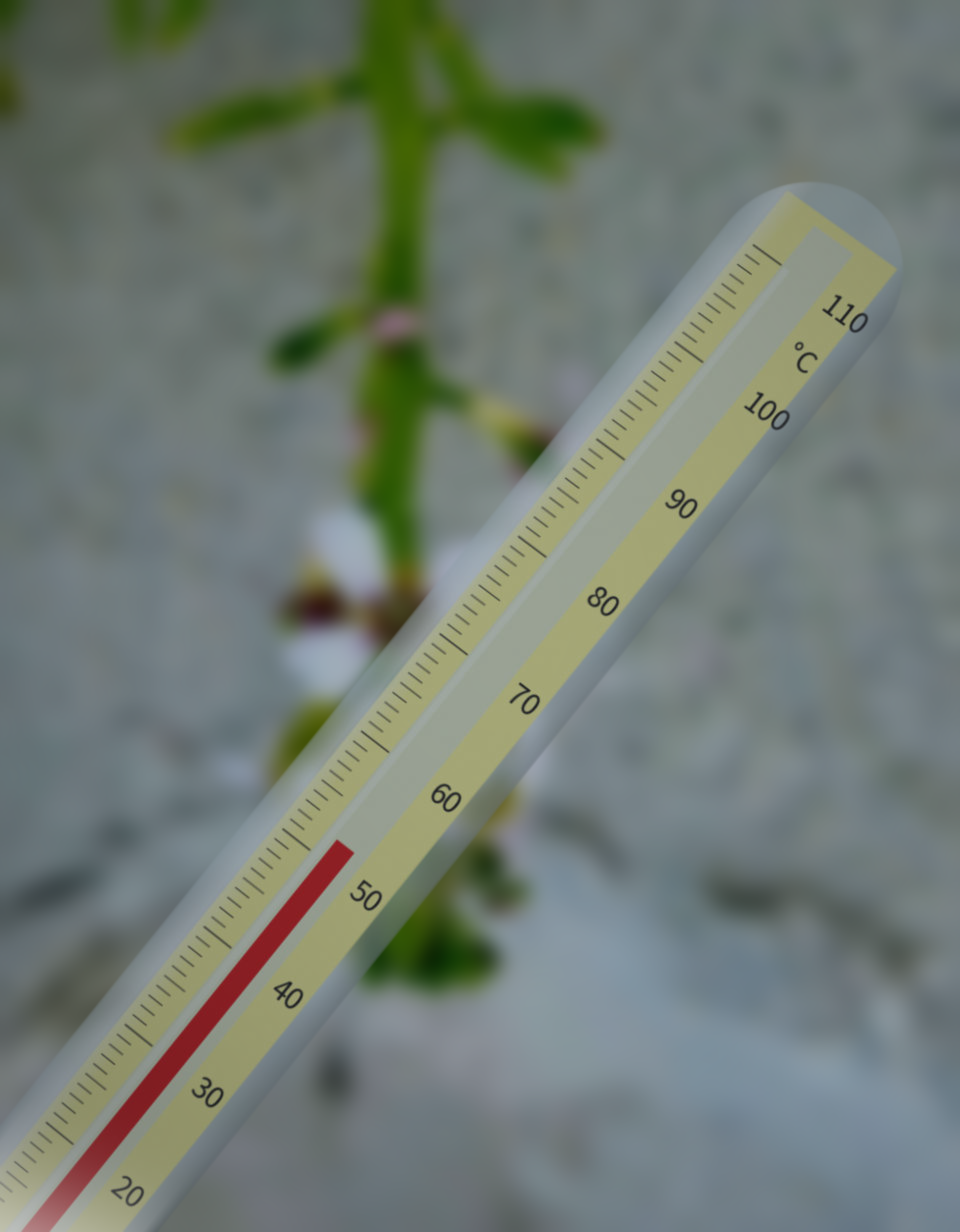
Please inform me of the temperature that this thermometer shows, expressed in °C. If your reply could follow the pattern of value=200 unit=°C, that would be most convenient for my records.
value=52 unit=°C
